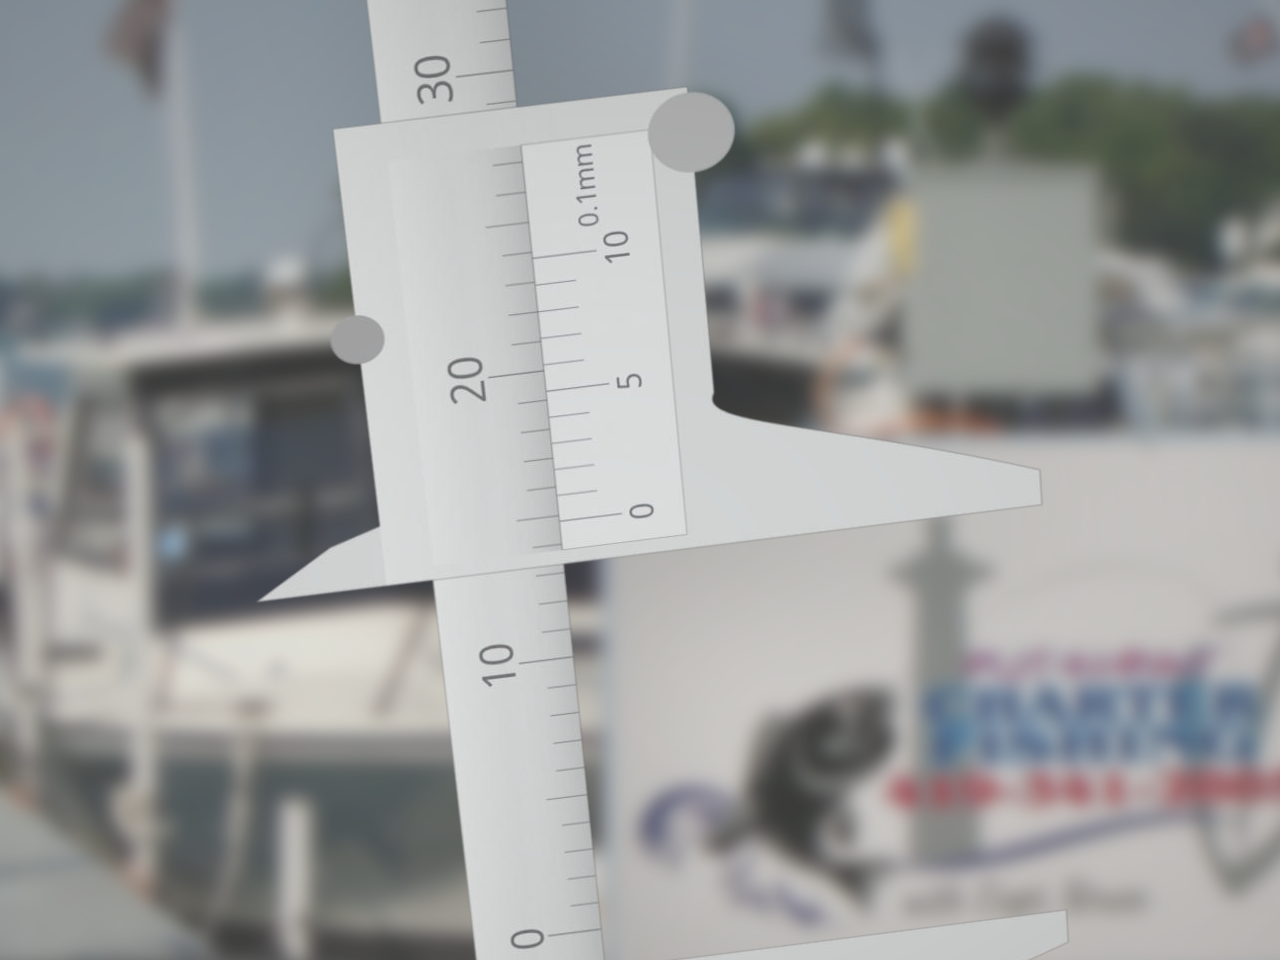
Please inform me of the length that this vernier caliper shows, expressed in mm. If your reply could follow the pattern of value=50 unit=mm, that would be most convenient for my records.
value=14.8 unit=mm
